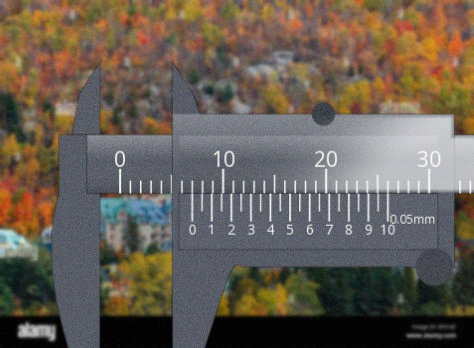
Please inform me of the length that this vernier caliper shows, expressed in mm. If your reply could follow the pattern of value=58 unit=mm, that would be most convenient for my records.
value=7.0 unit=mm
